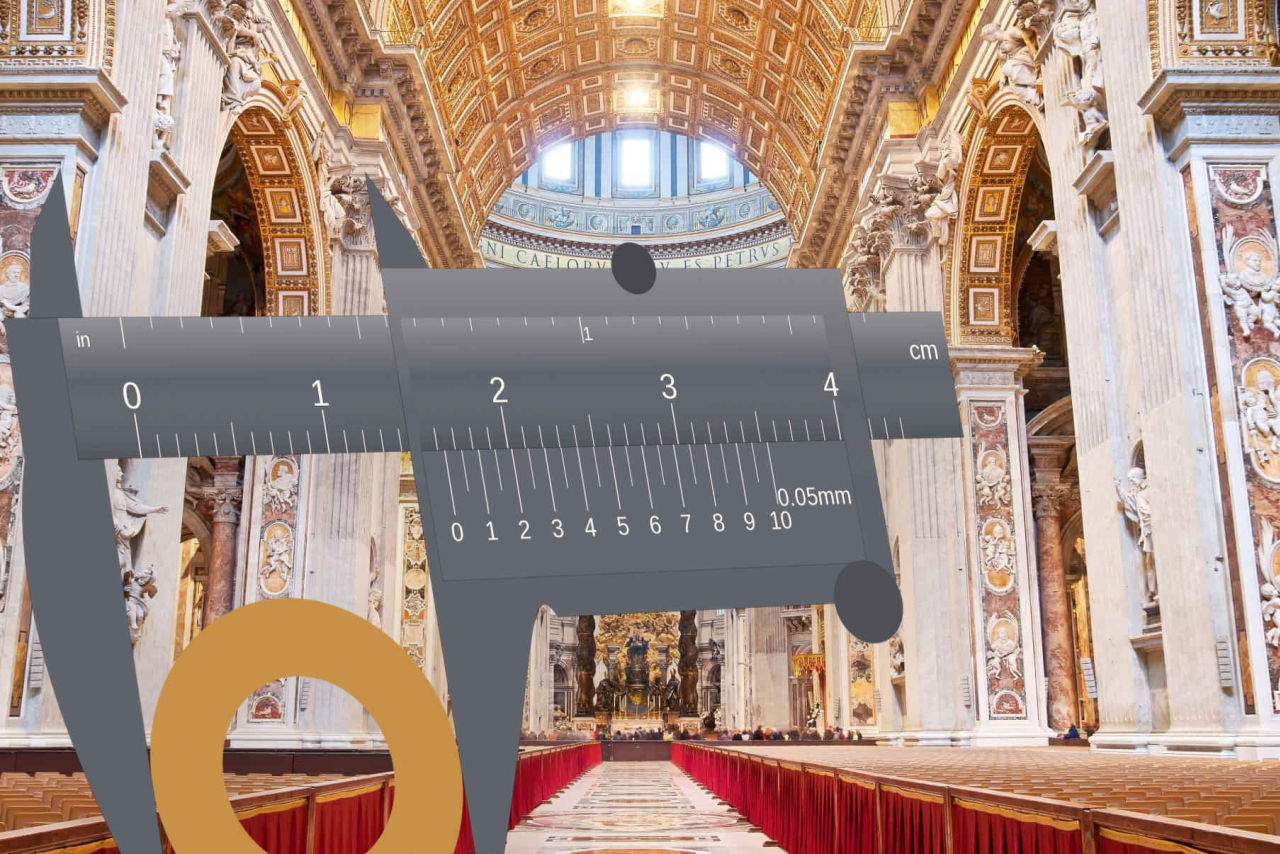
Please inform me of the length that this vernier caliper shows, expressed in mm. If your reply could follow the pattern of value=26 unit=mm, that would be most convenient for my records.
value=16.4 unit=mm
